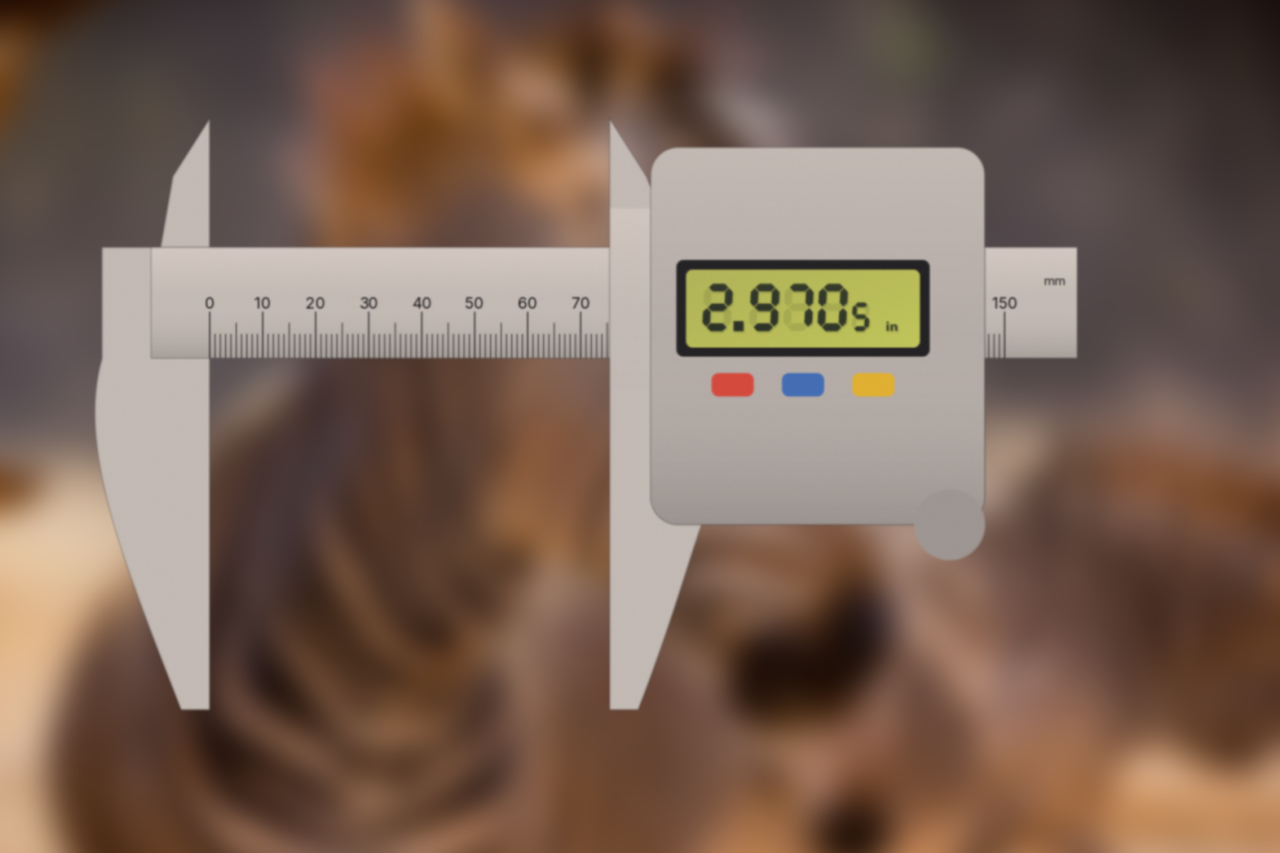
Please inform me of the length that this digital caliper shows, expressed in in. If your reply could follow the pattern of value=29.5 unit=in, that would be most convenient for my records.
value=2.9705 unit=in
